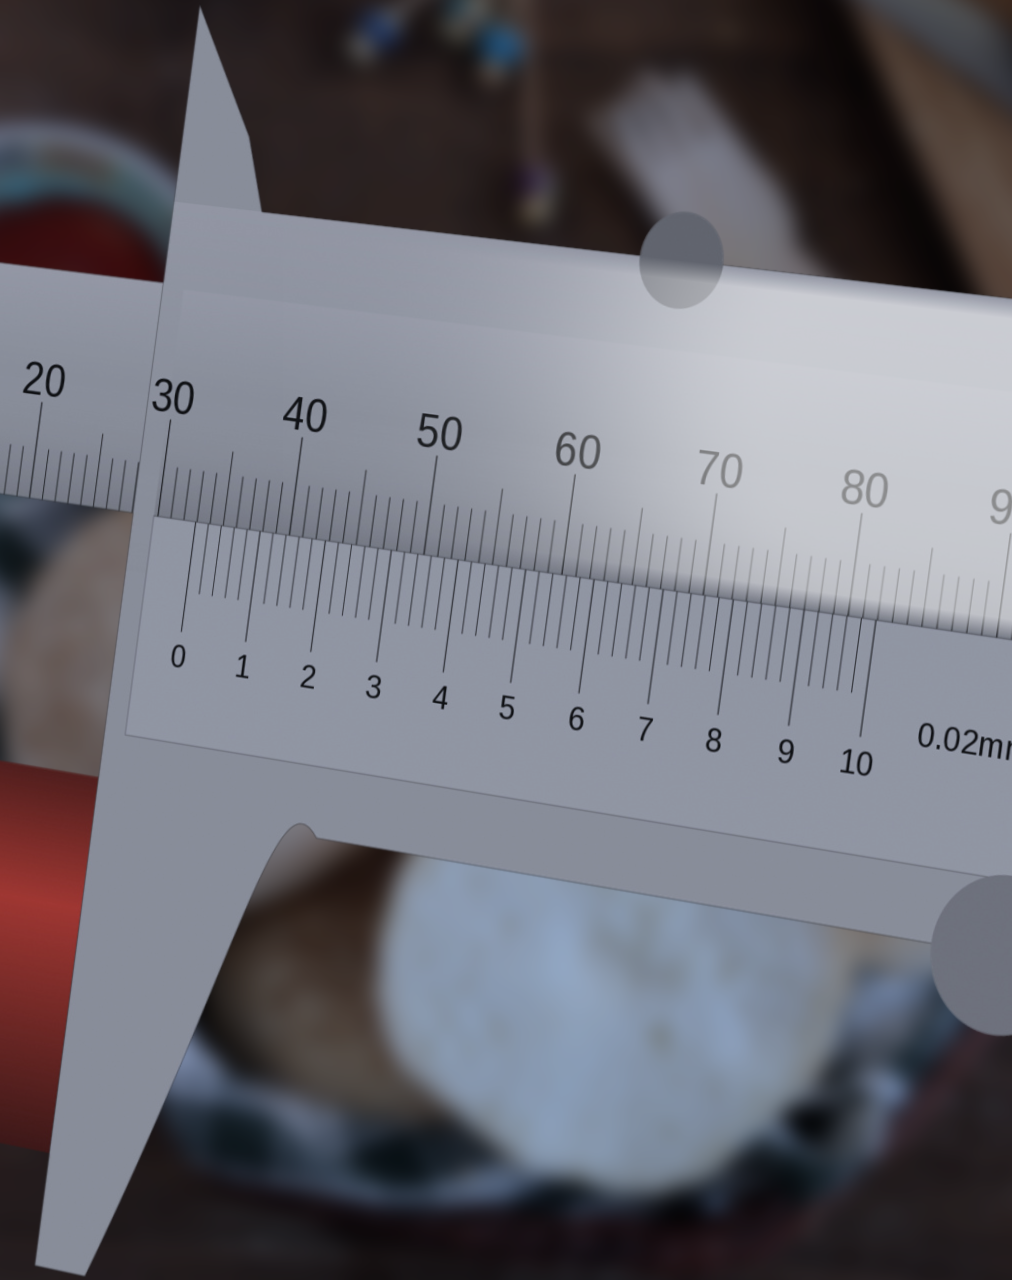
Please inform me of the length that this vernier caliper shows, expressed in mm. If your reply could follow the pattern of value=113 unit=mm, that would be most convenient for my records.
value=32.9 unit=mm
